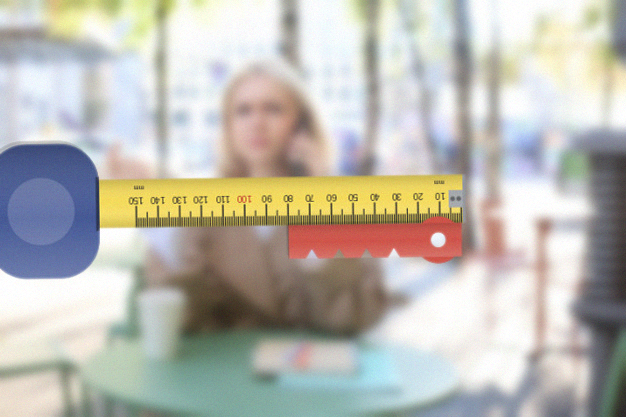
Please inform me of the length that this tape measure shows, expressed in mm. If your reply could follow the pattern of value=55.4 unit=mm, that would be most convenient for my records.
value=80 unit=mm
